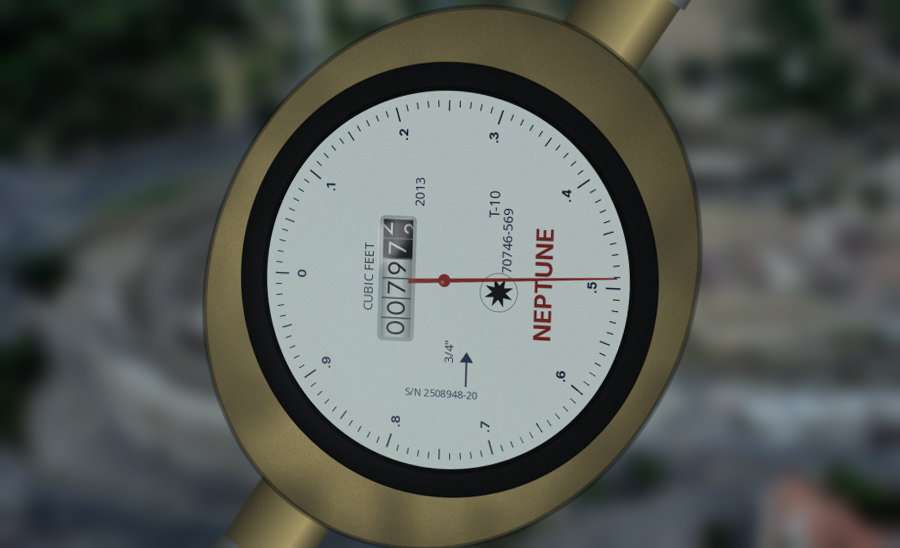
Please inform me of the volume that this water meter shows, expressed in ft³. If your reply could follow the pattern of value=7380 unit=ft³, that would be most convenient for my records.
value=7972.49 unit=ft³
